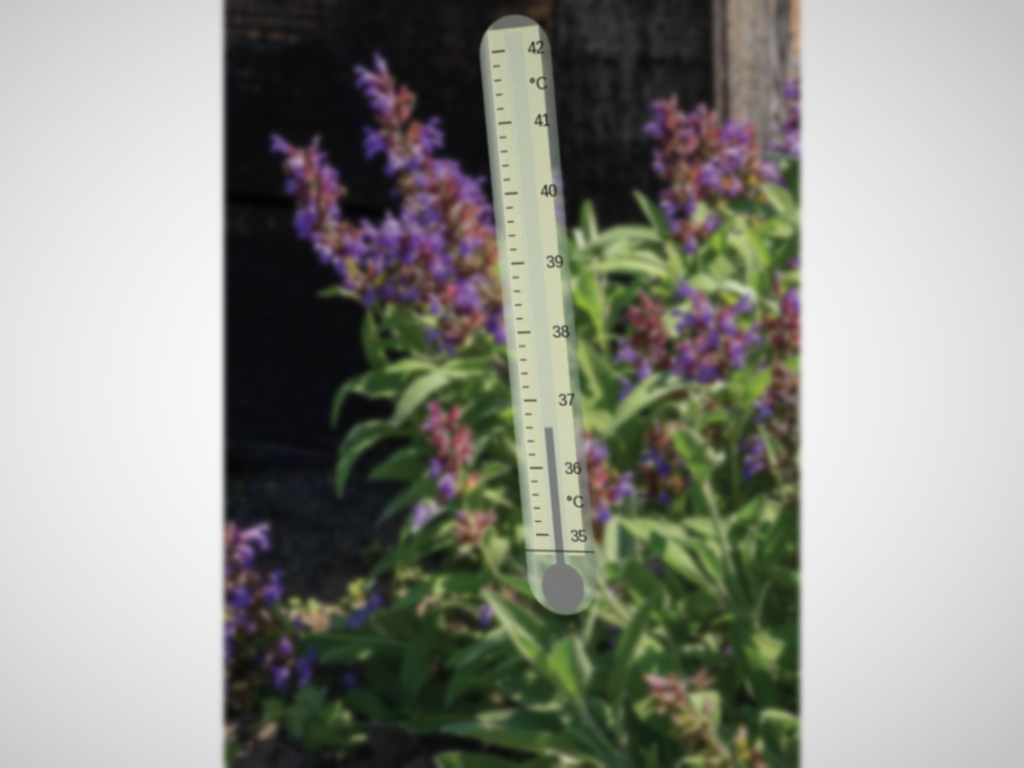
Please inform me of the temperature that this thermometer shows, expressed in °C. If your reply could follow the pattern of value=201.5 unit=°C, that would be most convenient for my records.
value=36.6 unit=°C
